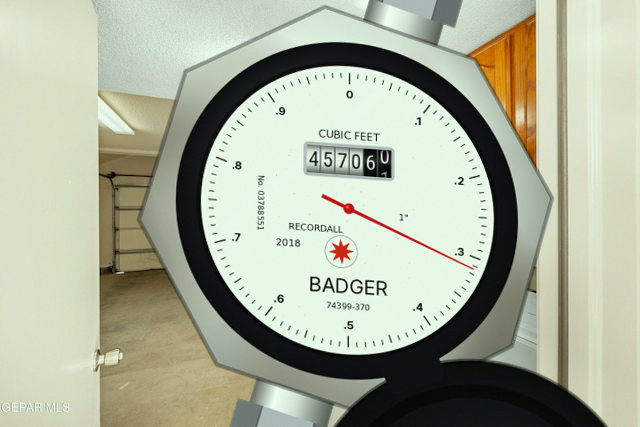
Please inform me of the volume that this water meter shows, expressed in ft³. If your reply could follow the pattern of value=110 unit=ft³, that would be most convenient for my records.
value=457060.31 unit=ft³
